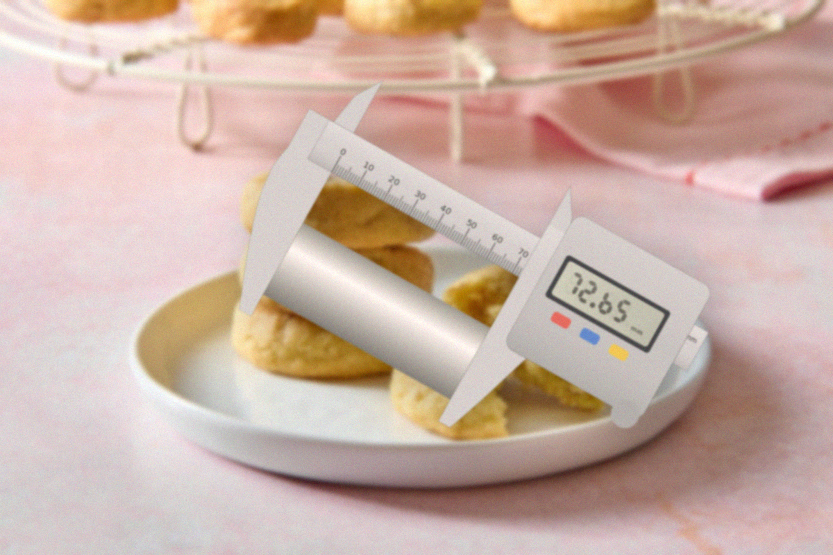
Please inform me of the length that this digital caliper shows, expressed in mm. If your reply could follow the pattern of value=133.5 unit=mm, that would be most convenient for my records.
value=72.65 unit=mm
